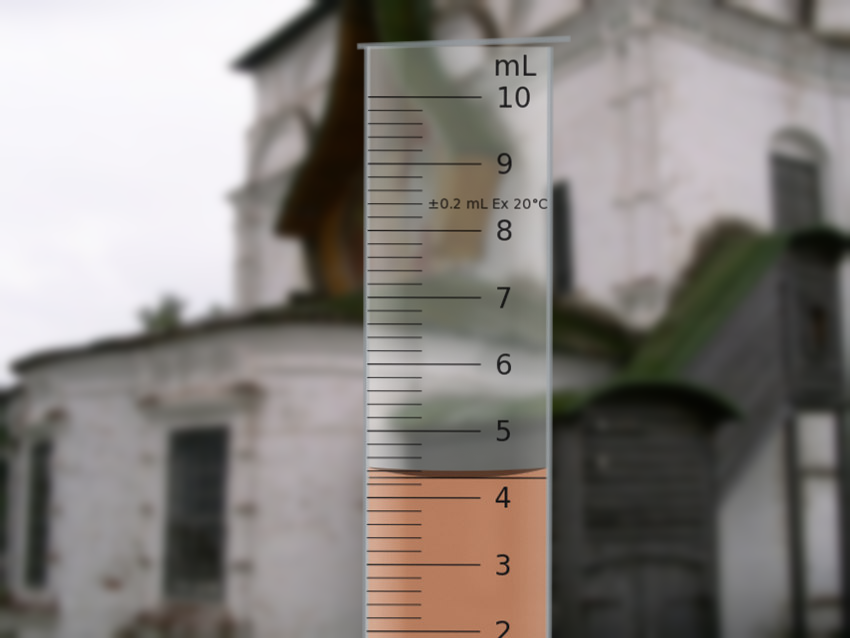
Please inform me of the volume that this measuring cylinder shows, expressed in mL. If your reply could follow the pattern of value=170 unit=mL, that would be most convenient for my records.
value=4.3 unit=mL
